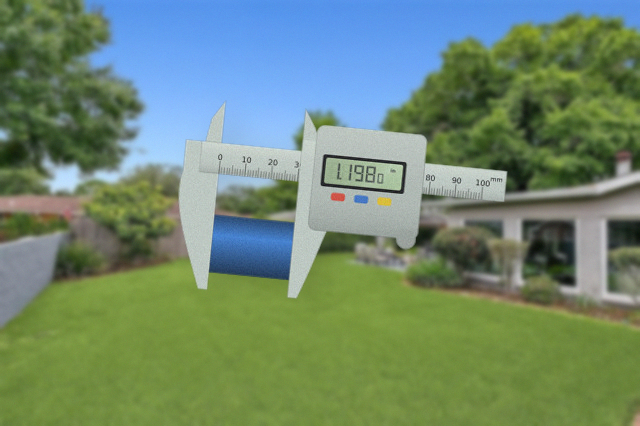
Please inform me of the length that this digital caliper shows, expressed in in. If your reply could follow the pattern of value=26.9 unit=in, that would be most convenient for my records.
value=1.1980 unit=in
